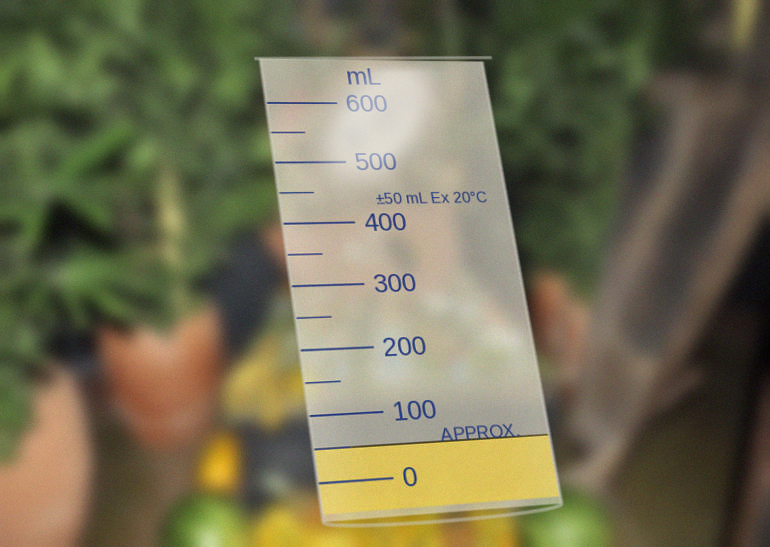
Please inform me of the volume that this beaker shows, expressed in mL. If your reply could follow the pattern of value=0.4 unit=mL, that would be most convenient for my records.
value=50 unit=mL
